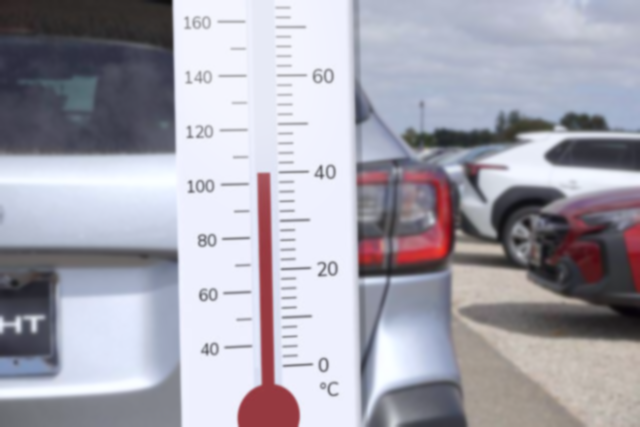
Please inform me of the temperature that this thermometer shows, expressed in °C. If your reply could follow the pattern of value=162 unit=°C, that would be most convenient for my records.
value=40 unit=°C
